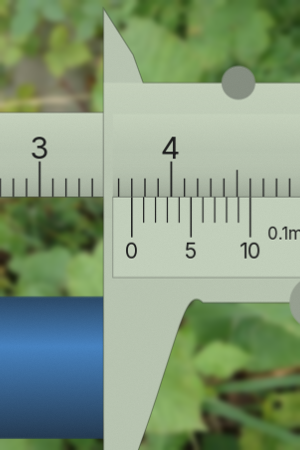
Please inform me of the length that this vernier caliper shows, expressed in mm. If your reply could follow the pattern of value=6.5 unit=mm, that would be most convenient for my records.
value=37.0 unit=mm
